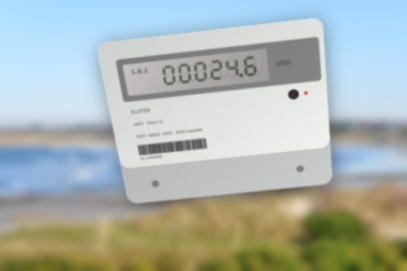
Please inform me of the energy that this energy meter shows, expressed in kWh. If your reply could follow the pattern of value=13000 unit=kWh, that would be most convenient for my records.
value=24.6 unit=kWh
